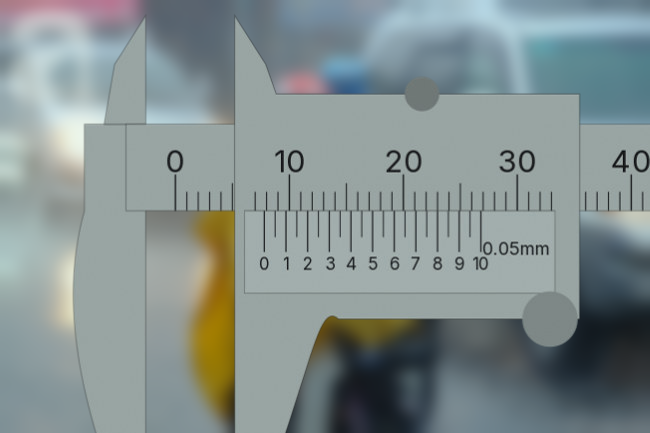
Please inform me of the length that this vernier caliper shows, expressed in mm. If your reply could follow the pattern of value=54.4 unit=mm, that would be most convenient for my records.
value=7.8 unit=mm
